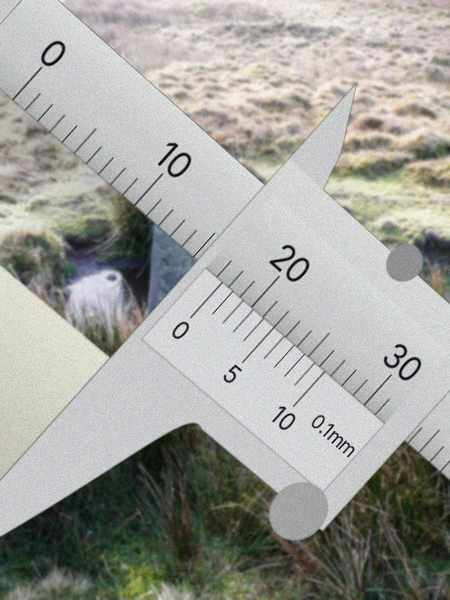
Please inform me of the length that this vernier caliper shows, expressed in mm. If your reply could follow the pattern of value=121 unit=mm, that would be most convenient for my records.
value=17.5 unit=mm
